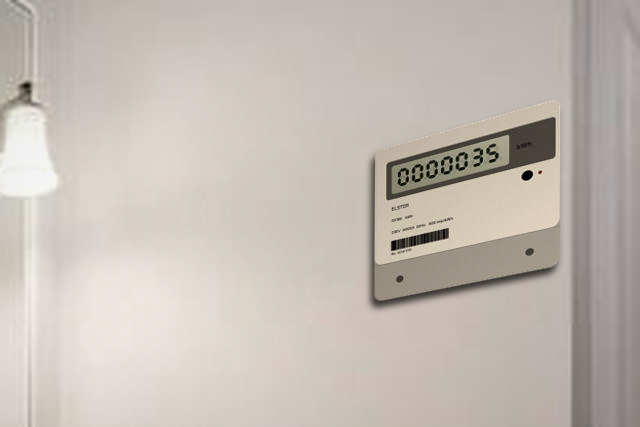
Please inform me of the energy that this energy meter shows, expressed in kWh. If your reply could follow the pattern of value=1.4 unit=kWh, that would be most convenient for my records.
value=35 unit=kWh
